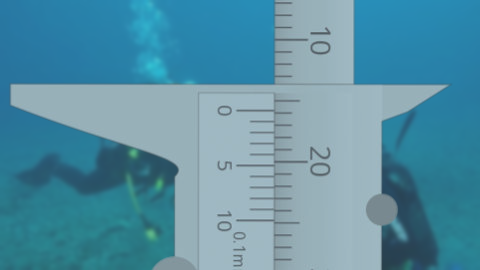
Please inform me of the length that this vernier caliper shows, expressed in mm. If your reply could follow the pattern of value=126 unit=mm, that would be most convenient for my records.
value=15.8 unit=mm
